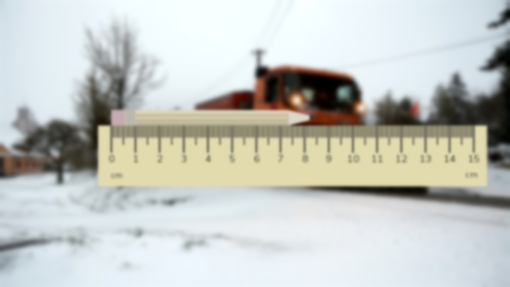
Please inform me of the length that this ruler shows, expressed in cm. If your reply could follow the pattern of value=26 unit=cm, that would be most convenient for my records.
value=8.5 unit=cm
